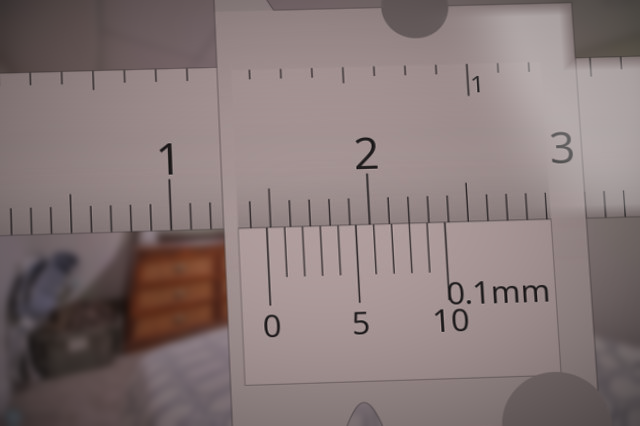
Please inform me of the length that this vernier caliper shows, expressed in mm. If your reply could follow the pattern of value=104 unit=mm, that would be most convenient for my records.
value=14.8 unit=mm
